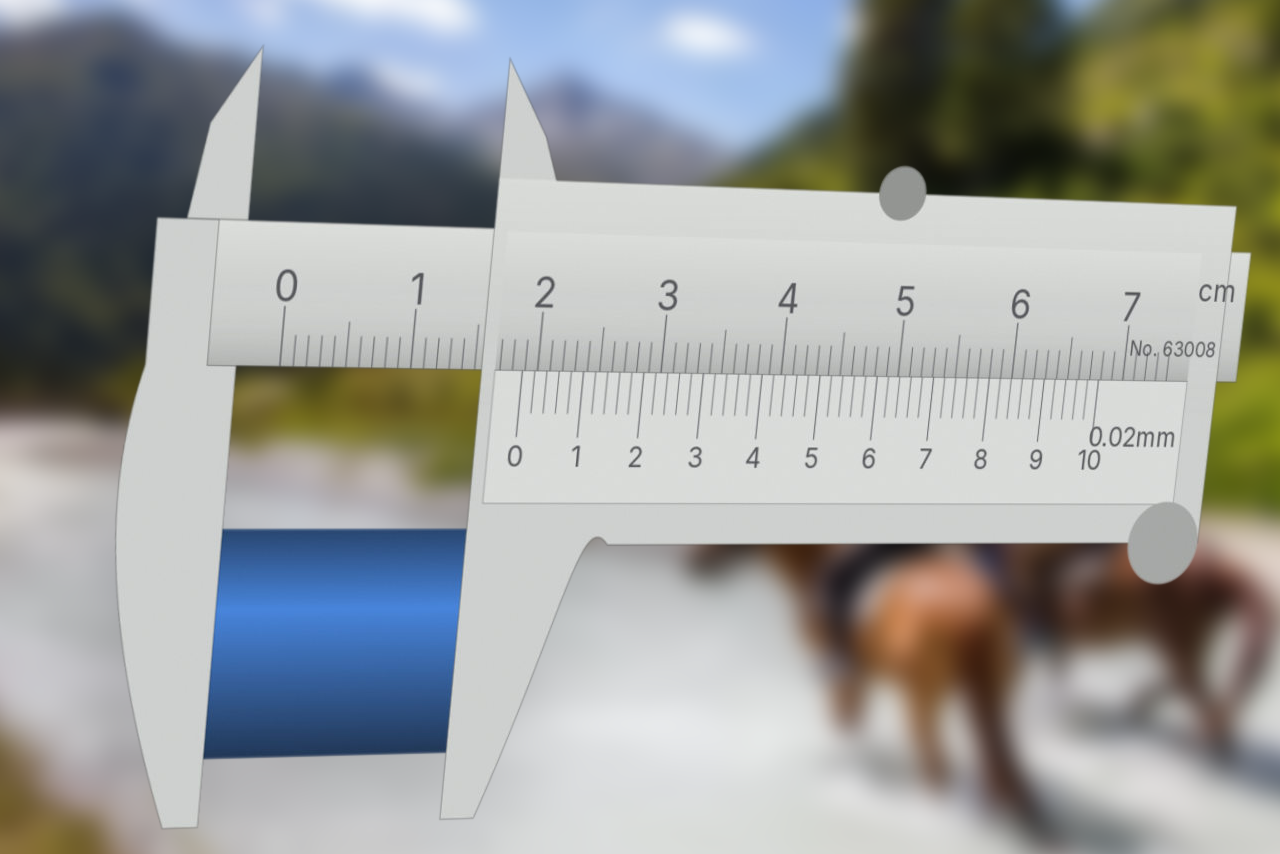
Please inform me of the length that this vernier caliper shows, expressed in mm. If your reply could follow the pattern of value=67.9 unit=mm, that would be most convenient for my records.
value=18.8 unit=mm
